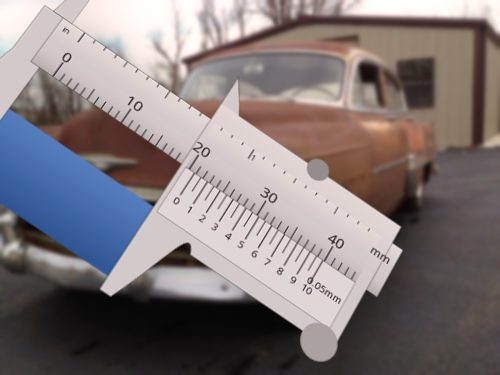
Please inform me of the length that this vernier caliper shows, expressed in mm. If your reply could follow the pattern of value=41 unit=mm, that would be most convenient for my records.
value=20.8 unit=mm
